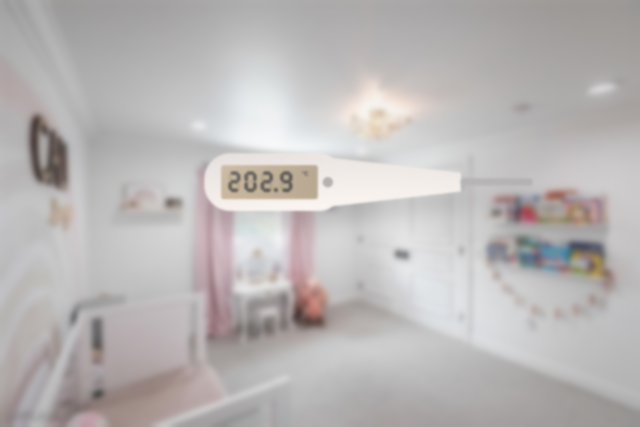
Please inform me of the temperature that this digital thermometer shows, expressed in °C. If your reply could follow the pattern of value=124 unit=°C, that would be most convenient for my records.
value=202.9 unit=°C
